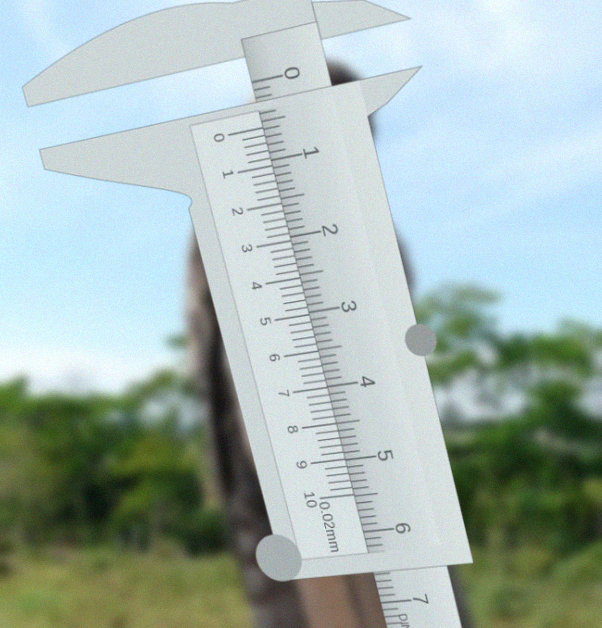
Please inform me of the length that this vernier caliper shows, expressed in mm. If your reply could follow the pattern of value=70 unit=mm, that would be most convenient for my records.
value=5.8 unit=mm
